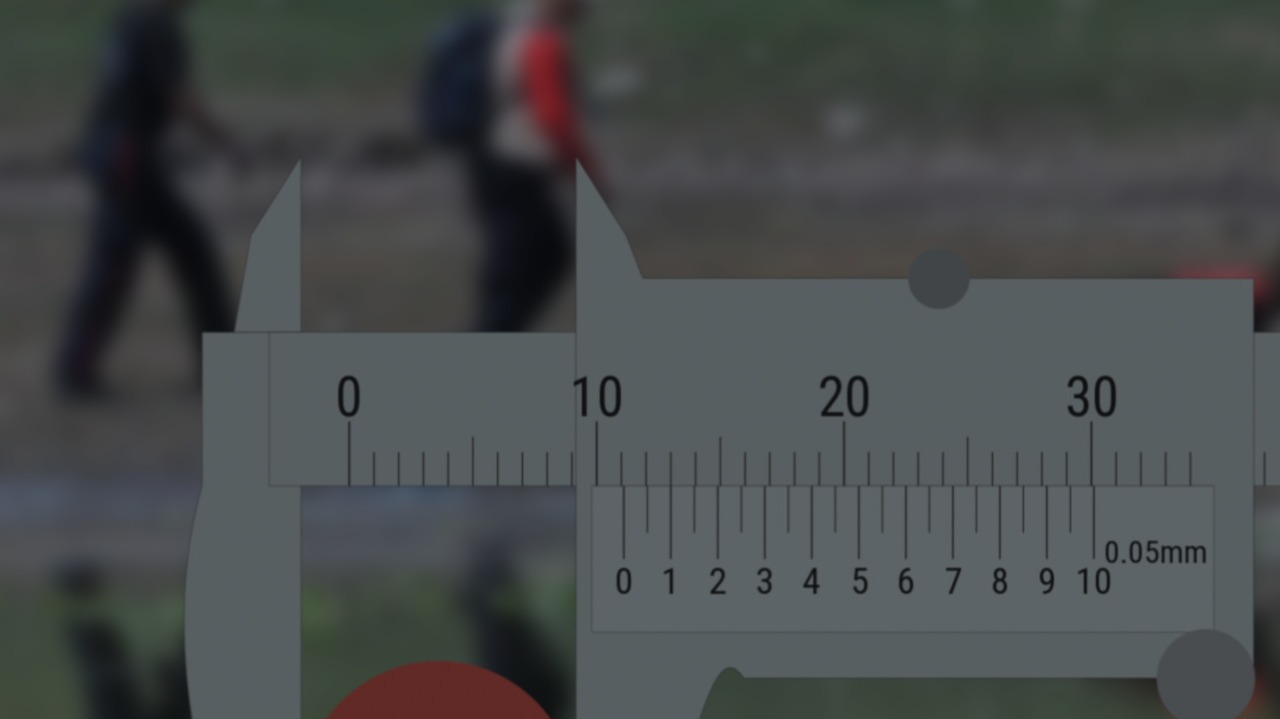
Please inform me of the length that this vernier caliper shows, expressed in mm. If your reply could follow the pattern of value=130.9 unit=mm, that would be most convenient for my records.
value=11.1 unit=mm
